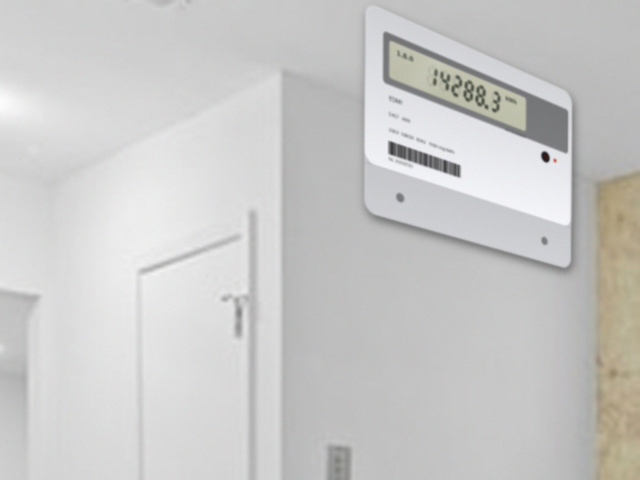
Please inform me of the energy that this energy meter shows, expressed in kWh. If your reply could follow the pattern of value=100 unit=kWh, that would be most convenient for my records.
value=14288.3 unit=kWh
